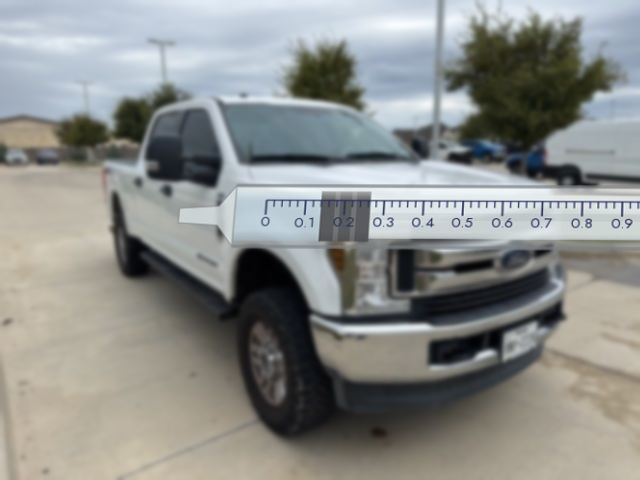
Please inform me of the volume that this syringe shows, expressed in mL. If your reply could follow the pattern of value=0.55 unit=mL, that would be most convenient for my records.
value=0.14 unit=mL
